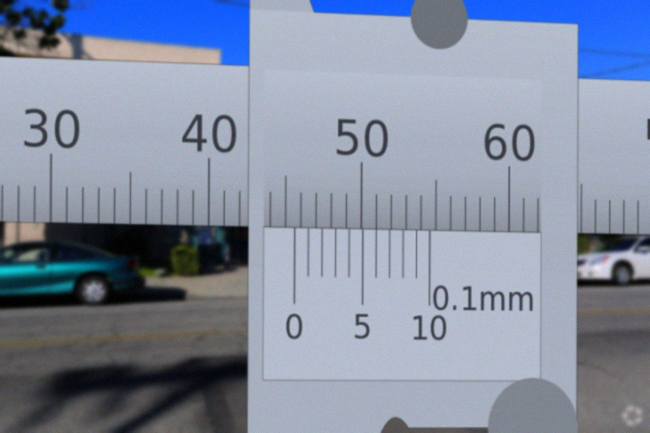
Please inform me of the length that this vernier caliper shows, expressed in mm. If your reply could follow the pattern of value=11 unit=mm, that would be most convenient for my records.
value=45.6 unit=mm
